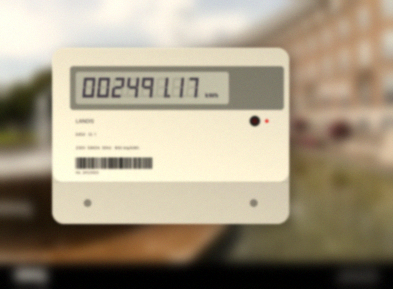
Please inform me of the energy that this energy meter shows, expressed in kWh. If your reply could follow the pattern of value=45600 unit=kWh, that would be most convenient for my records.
value=2491.17 unit=kWh
